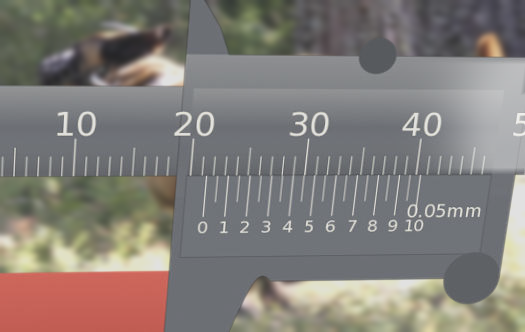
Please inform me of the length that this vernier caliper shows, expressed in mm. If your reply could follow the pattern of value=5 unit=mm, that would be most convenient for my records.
value=21.4 unit=mm
